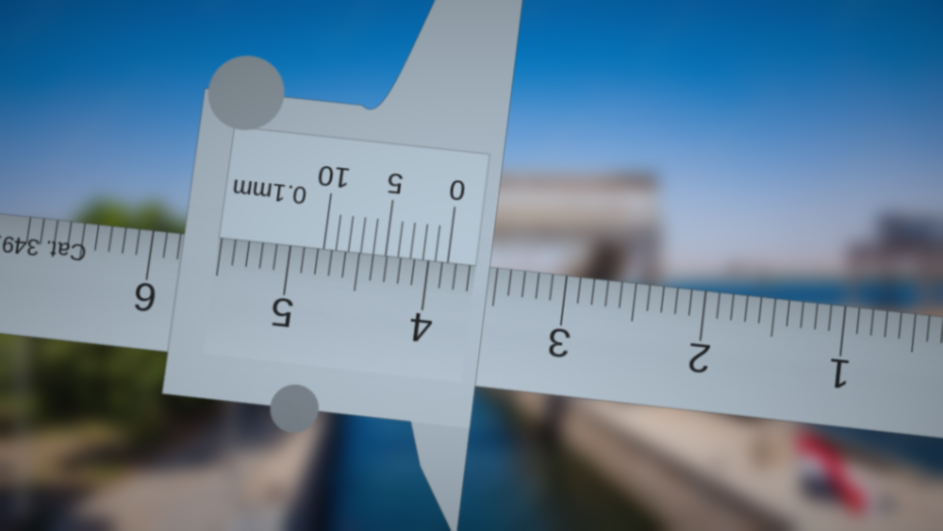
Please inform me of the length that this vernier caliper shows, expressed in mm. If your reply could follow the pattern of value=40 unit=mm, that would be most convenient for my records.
value=38.6 unit=mm
